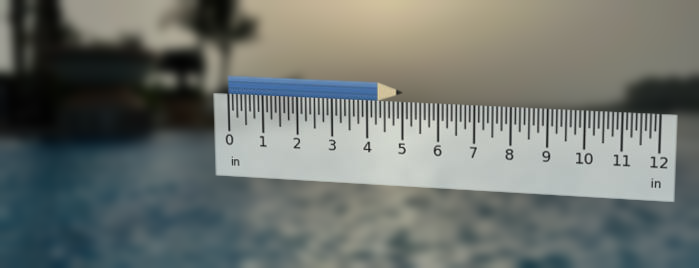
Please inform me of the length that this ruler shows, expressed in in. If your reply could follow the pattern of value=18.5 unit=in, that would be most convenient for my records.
value=5 unit=in
